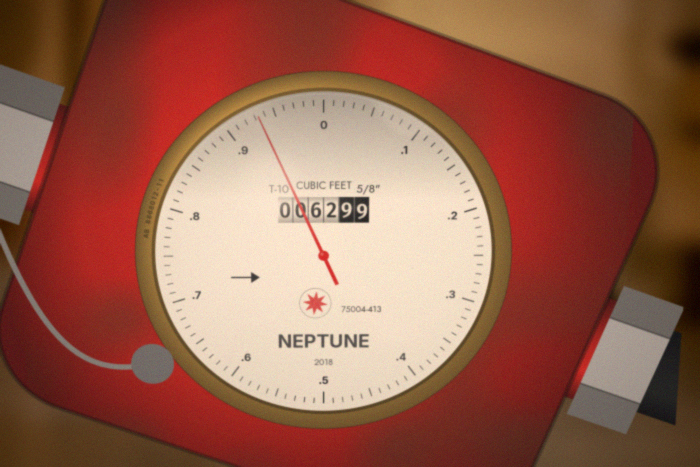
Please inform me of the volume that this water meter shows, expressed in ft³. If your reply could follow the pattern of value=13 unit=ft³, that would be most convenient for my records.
value=6298.93 unit=ft³
